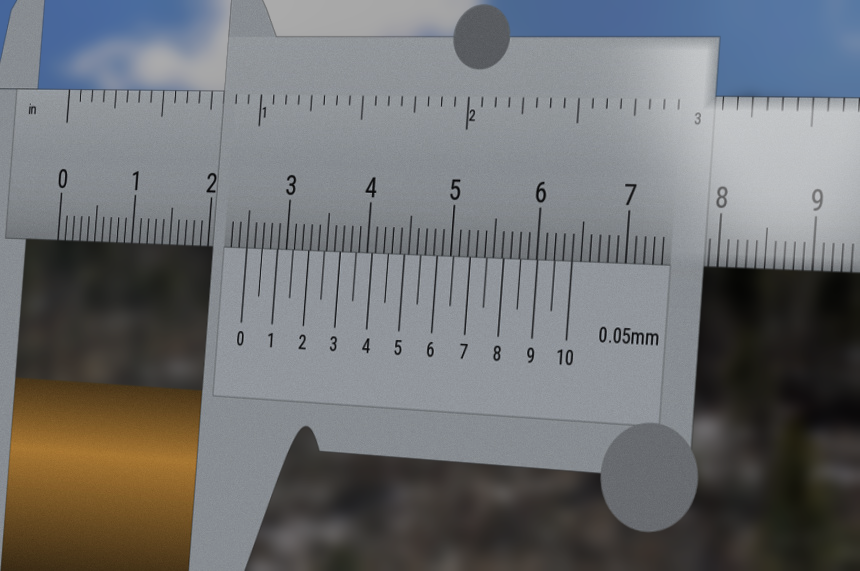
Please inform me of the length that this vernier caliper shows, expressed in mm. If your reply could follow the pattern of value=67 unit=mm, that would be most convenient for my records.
value=25.0 unit=mm
